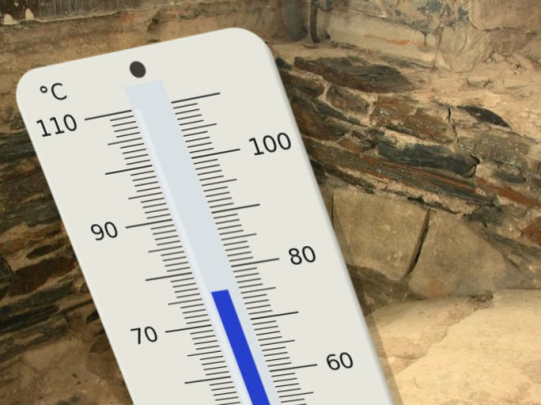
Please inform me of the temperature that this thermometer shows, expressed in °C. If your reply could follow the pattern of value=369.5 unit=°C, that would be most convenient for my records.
value=76 unit=°C
